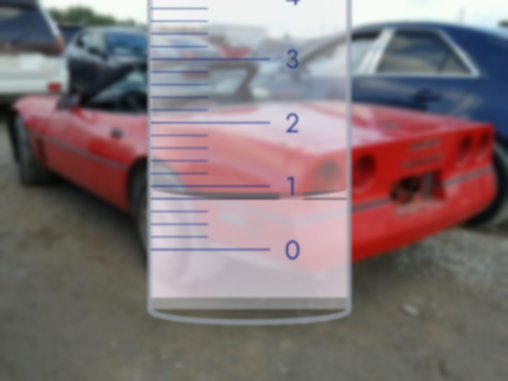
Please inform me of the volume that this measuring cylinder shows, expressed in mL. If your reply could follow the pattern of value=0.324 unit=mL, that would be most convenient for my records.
value=0.8 unit=mL
